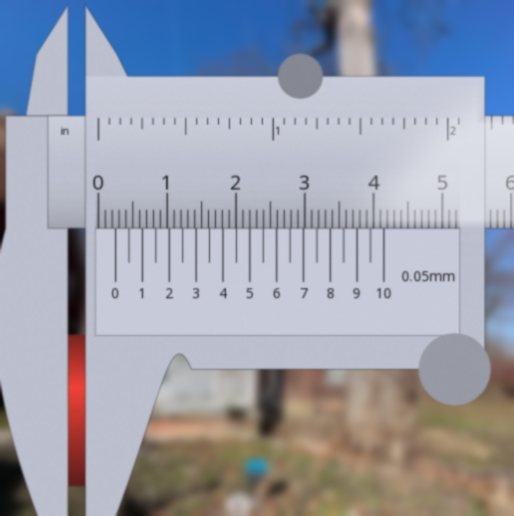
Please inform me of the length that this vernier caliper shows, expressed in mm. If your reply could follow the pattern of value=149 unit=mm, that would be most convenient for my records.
value=2.5 unit=mm
